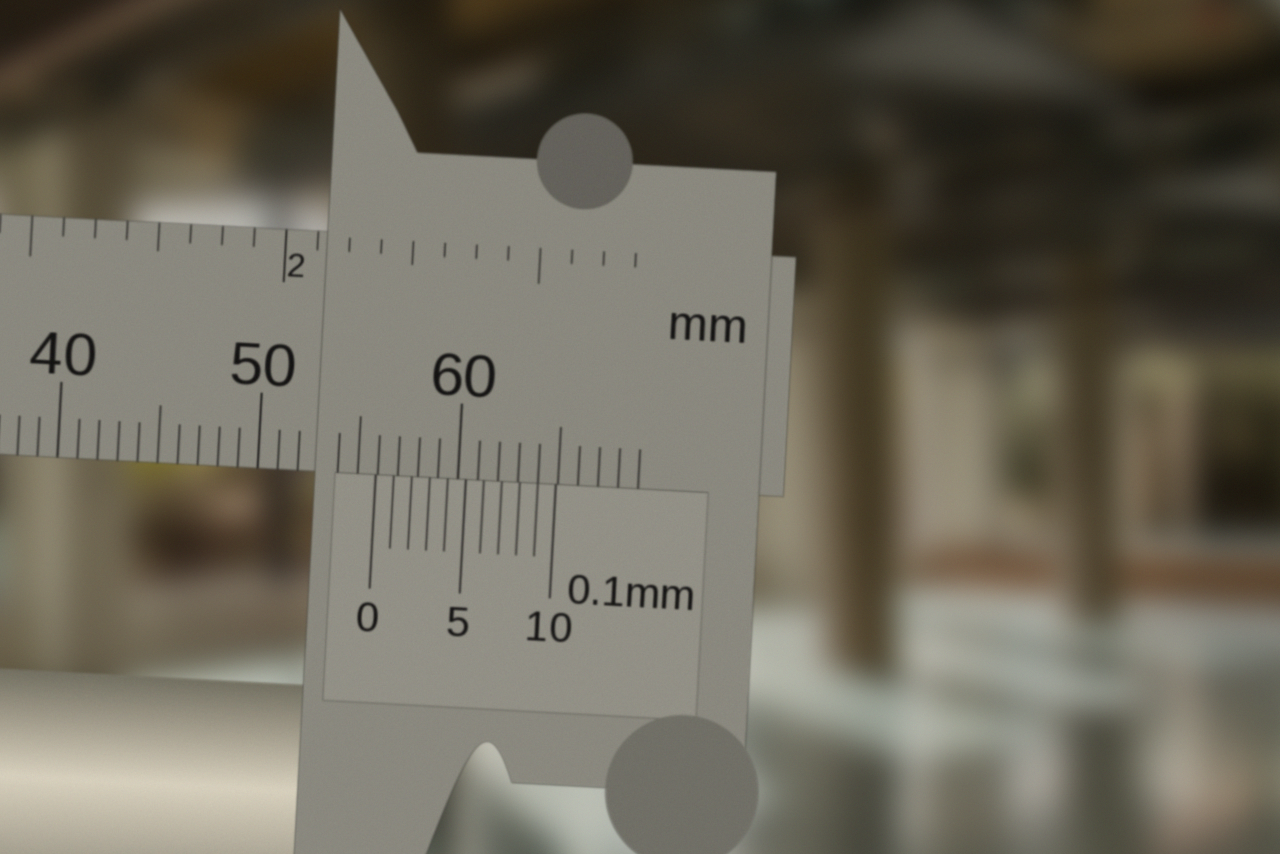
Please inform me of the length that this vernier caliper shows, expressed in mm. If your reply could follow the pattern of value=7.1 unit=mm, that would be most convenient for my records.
value=55.9 unit=mm
